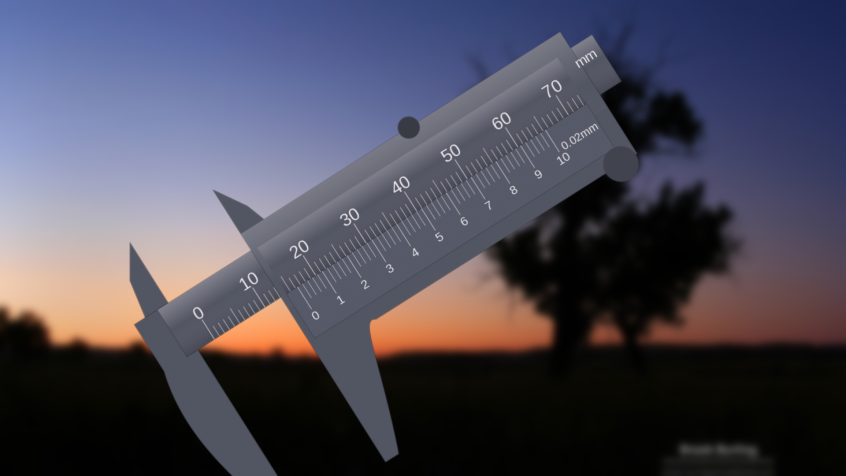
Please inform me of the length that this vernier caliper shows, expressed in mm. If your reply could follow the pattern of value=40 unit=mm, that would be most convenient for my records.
value=16.4 unit=mm
